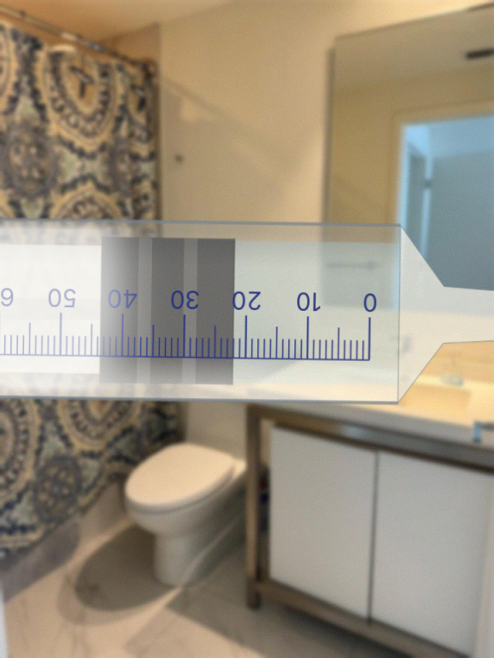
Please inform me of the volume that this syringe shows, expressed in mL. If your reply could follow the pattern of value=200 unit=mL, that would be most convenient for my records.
value=22 unit=mL
